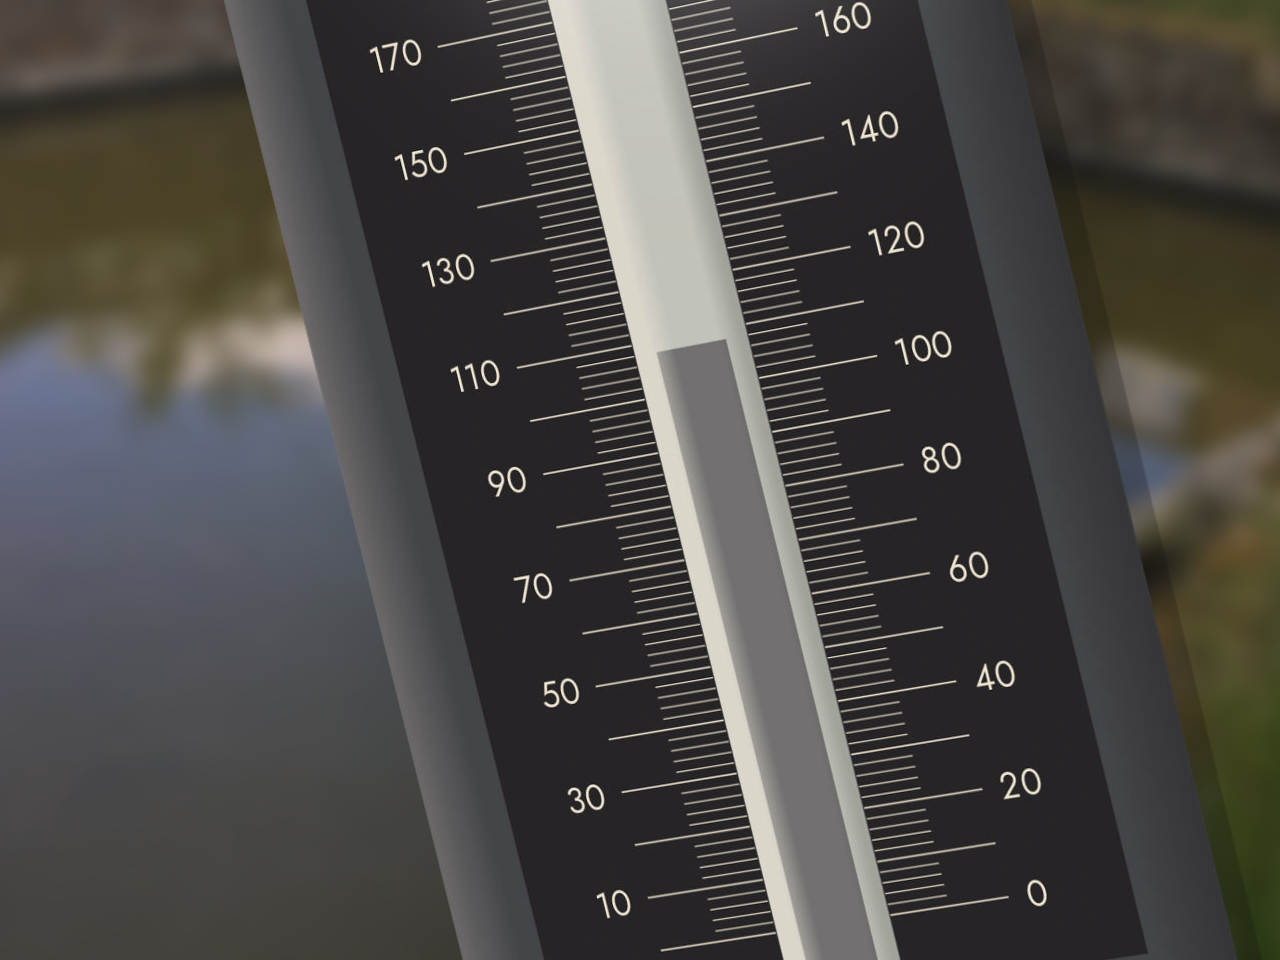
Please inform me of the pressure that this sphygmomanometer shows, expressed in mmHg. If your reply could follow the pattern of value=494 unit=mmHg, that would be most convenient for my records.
value=108 unit=mmHg
